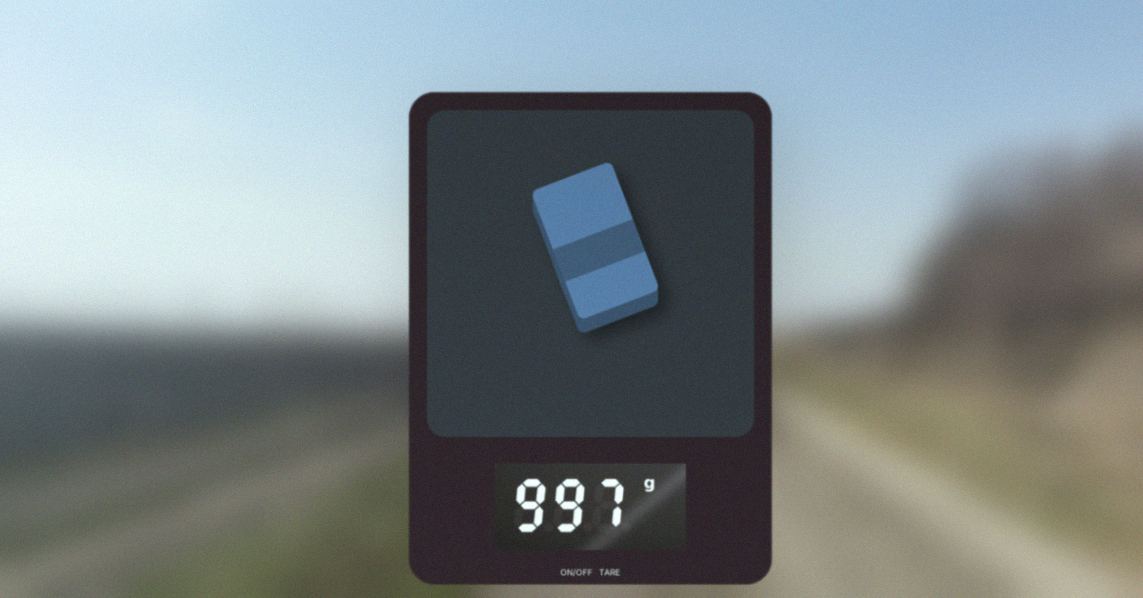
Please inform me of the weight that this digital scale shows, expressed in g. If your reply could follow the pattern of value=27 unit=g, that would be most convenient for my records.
value=997 unit=g
